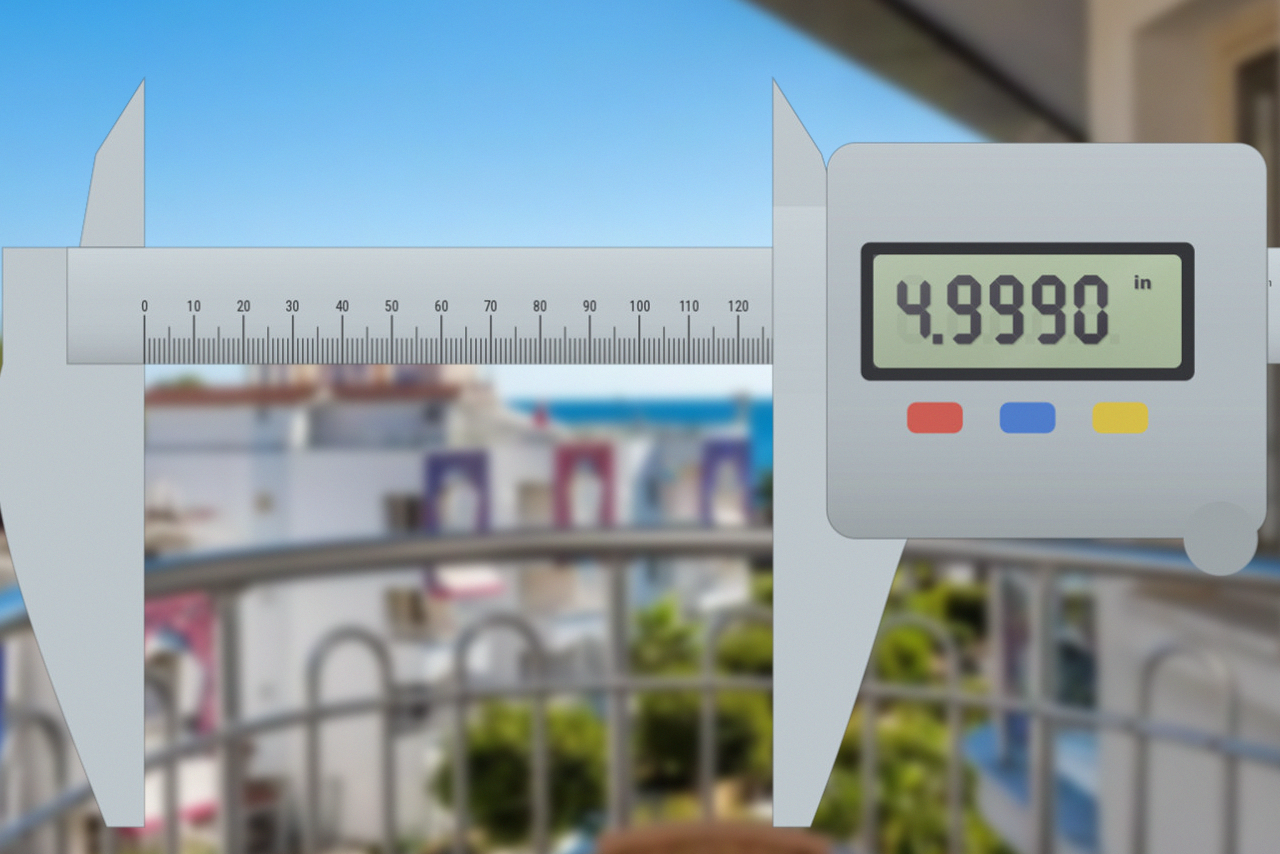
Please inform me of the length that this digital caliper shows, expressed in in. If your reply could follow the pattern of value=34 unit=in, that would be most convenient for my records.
value=4.9990 unit=in
